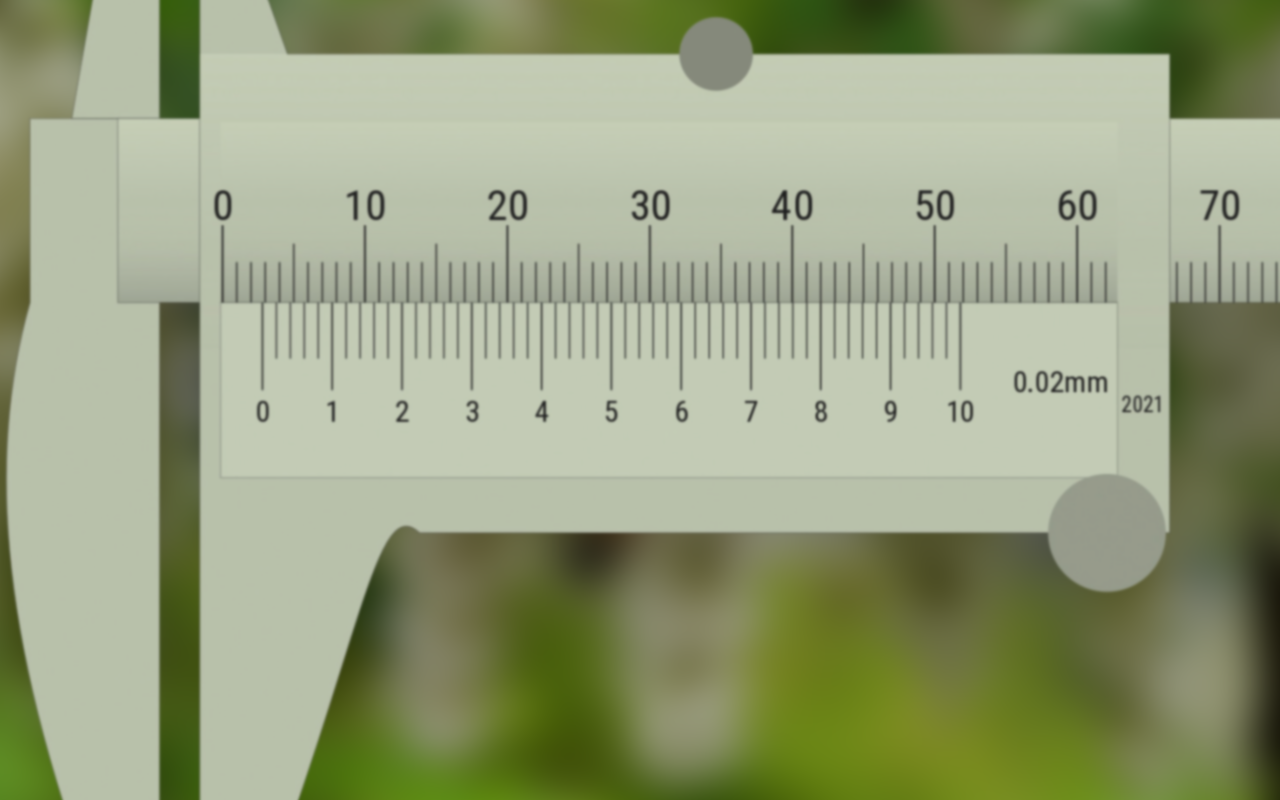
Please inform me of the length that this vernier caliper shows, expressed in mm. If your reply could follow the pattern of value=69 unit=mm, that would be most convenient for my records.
value=2.8 unit=mm
